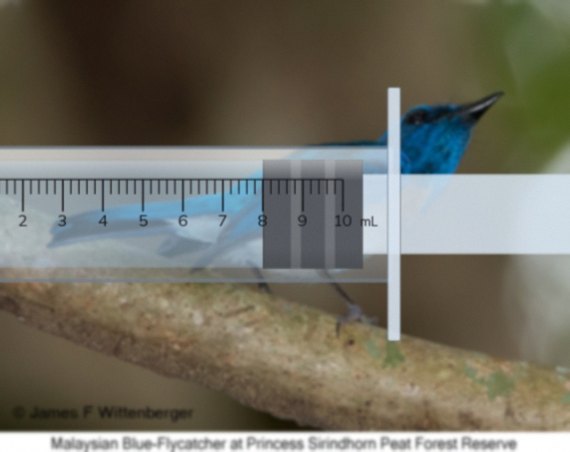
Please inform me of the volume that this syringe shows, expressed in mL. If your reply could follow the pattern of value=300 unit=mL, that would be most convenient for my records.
value=8 unit=mL
